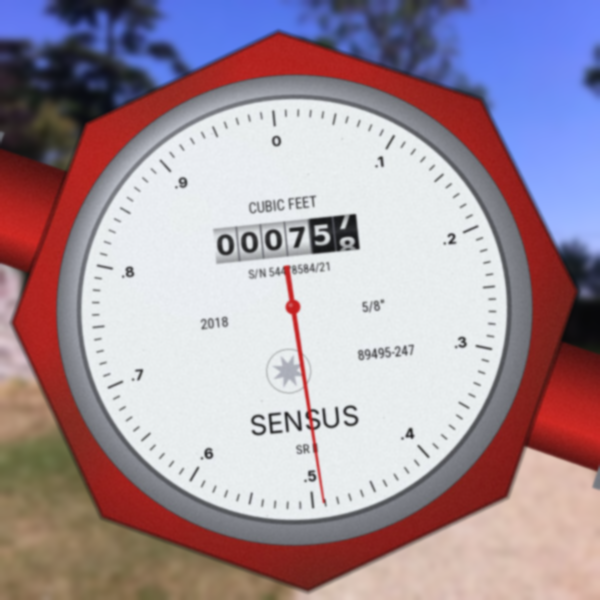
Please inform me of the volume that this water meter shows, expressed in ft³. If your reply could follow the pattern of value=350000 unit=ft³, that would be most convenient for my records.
value=757.49 unit=ft³
